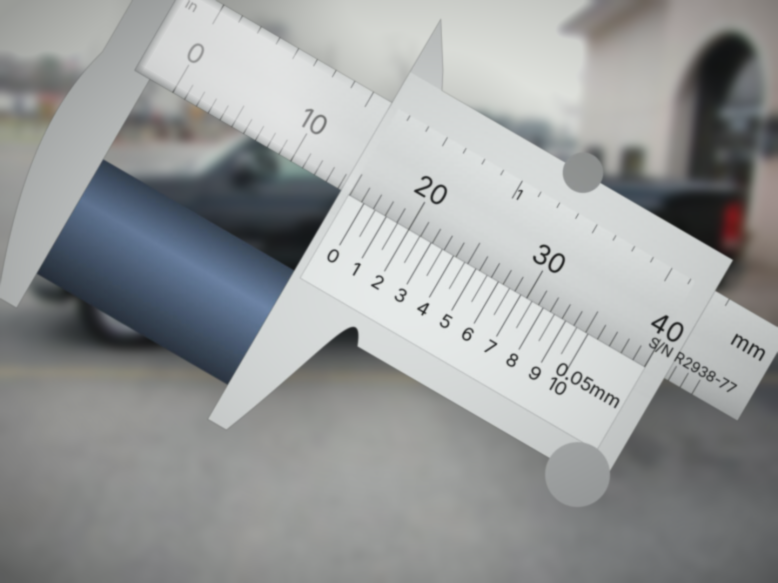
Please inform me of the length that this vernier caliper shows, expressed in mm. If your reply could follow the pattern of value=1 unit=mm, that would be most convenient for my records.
value=16.2 unit=mm
